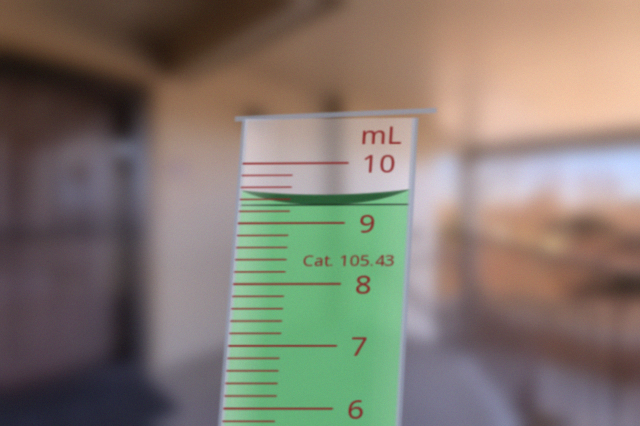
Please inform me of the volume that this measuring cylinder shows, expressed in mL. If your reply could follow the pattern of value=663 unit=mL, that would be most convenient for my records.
value=9.3 unit=mL
